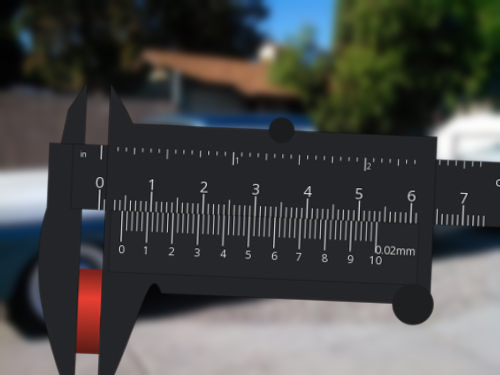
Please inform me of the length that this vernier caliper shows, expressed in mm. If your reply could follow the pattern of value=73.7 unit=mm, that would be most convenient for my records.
value=4.5 unit=mm
